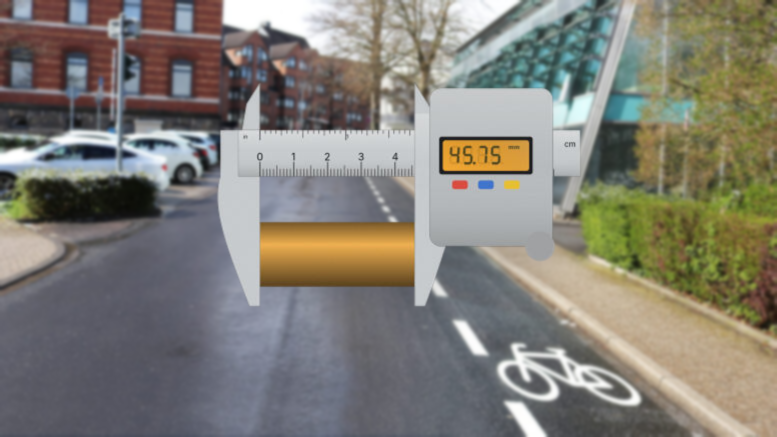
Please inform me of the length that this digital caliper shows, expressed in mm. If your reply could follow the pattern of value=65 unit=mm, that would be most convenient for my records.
value=45.75 unit=mm
